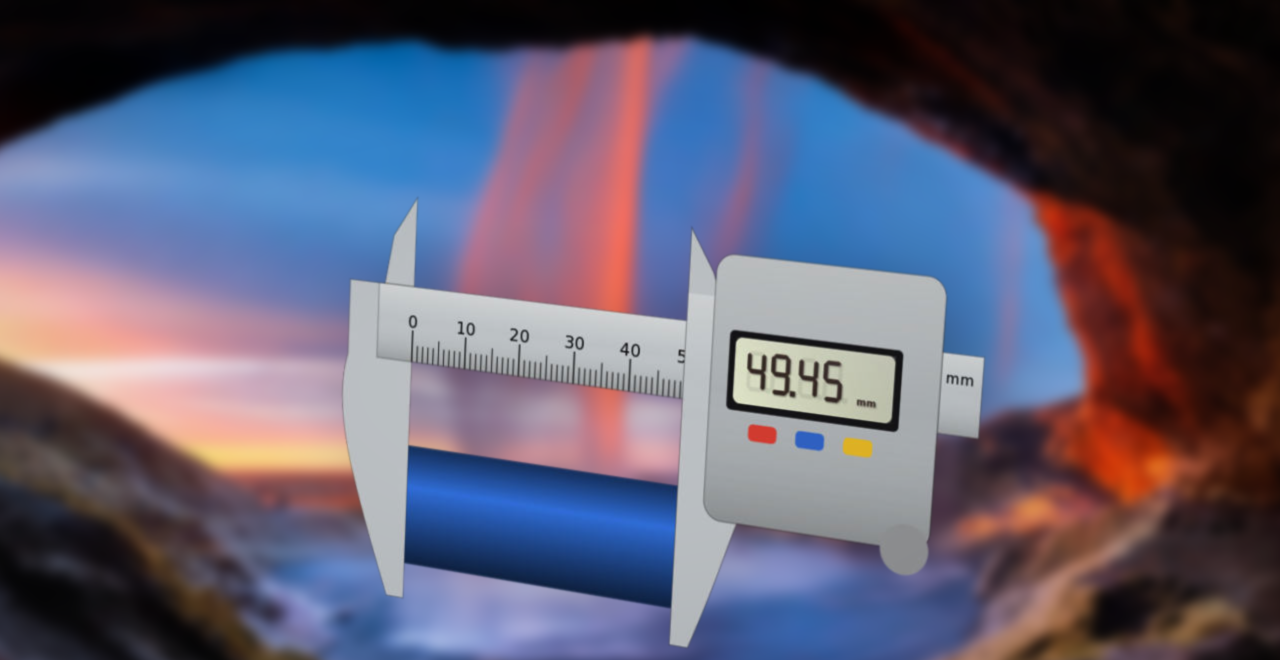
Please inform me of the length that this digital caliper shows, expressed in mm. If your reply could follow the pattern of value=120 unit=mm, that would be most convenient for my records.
value=49.45 unit=mm
